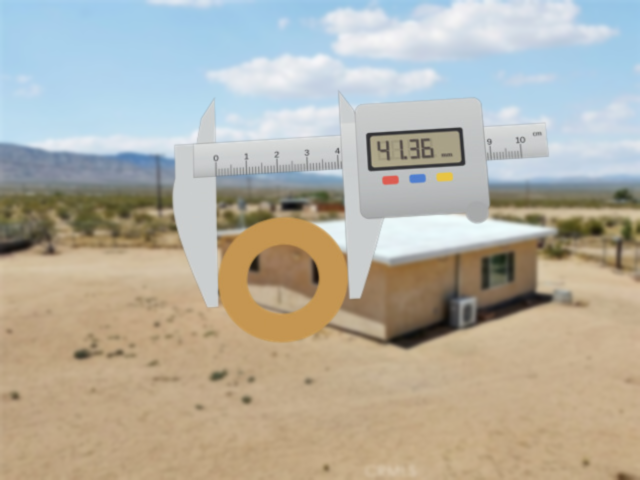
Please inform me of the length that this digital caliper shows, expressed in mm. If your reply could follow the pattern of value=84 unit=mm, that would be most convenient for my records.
value=41.36 unit=mm
